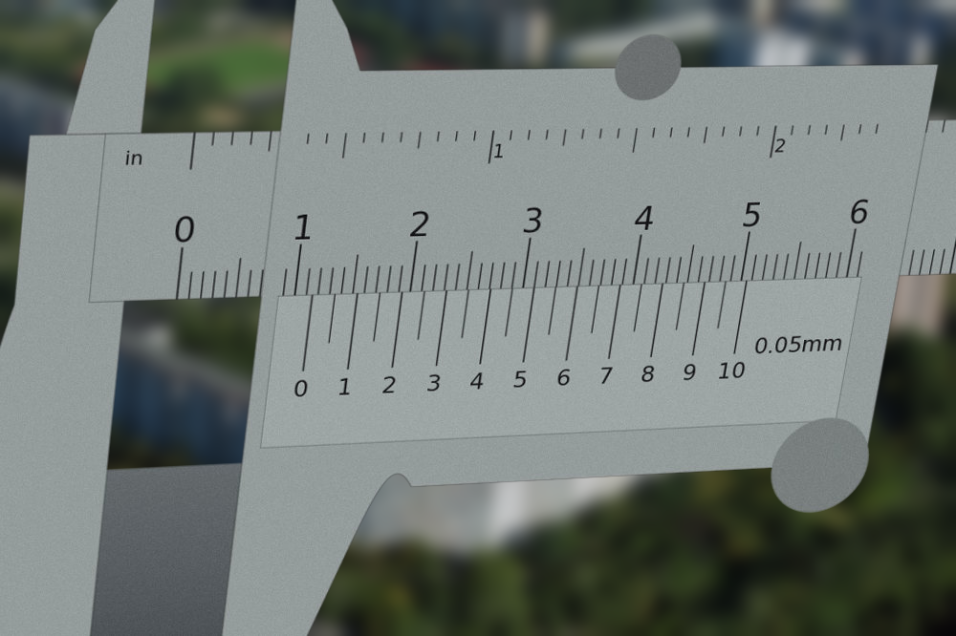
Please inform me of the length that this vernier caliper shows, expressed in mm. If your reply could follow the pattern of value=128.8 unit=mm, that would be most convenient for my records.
value=11.5 unit=mm
